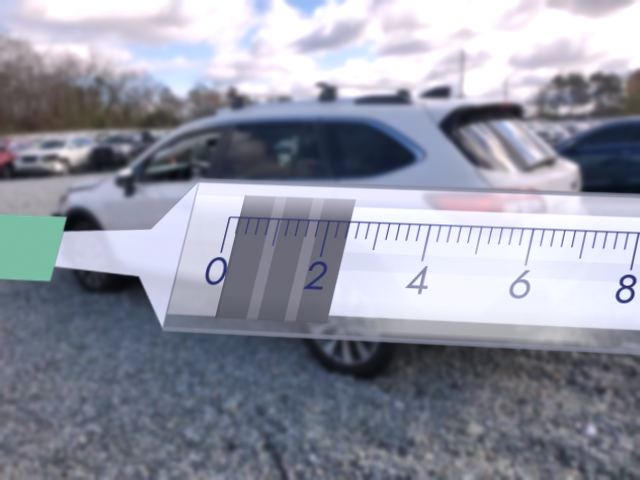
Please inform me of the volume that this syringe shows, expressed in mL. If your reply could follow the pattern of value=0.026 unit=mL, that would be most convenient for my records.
value=0.2 unit=mL
